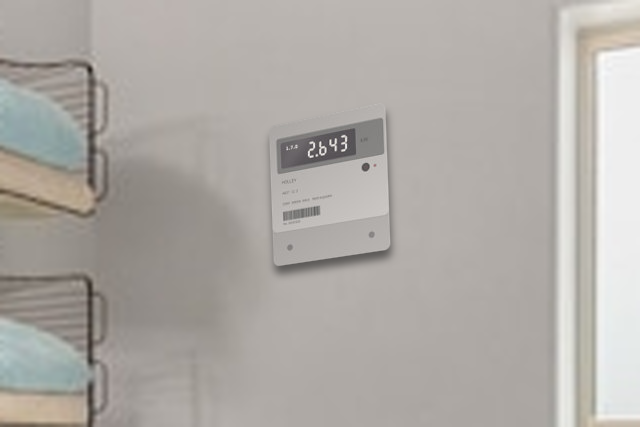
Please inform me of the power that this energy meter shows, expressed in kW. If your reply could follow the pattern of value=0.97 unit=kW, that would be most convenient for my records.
value=2.643 unit=kW
